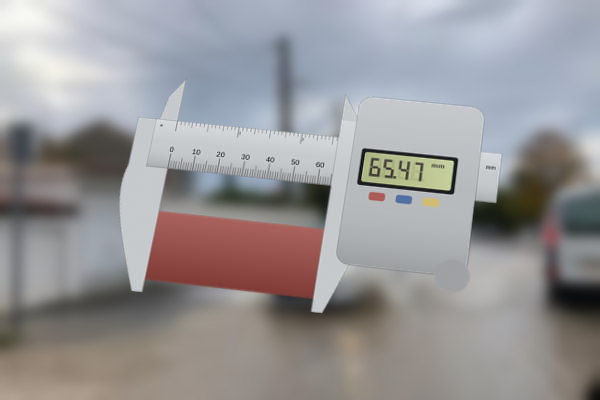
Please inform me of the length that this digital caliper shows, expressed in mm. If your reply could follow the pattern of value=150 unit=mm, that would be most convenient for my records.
value=65.47 unit=mm
